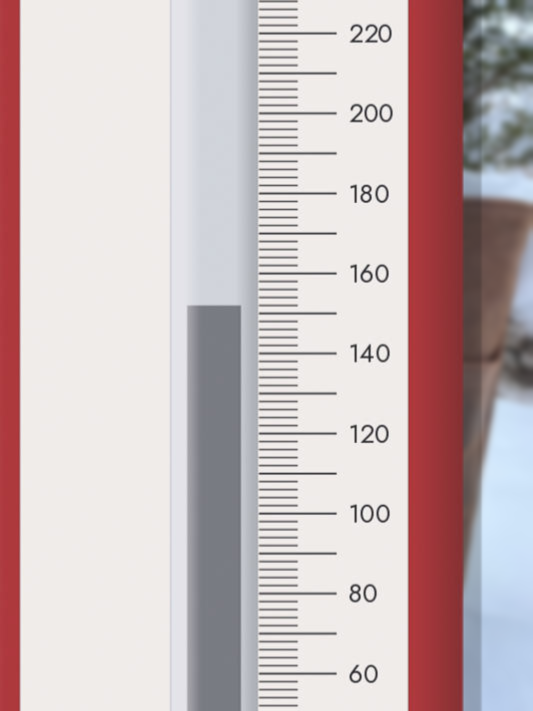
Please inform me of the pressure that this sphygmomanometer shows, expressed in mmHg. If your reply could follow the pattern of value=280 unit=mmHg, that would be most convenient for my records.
value=152 unit=mmHg
